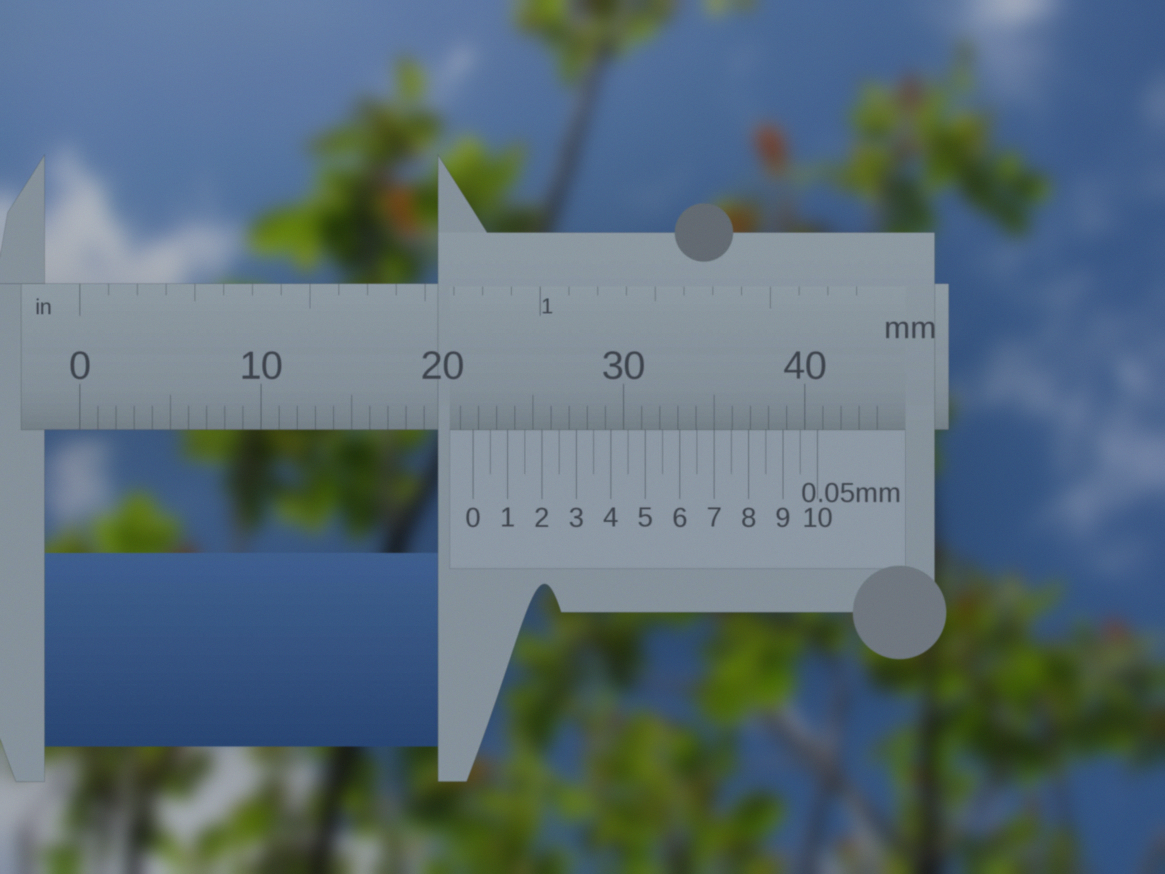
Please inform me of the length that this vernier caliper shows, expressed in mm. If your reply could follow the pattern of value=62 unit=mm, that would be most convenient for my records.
value=21.7 unit=mm
